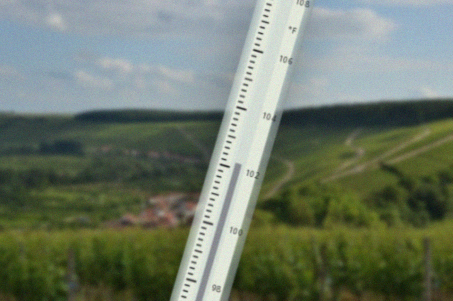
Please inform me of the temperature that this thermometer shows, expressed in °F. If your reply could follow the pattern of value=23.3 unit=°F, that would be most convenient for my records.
value=102.2 unit=°F
